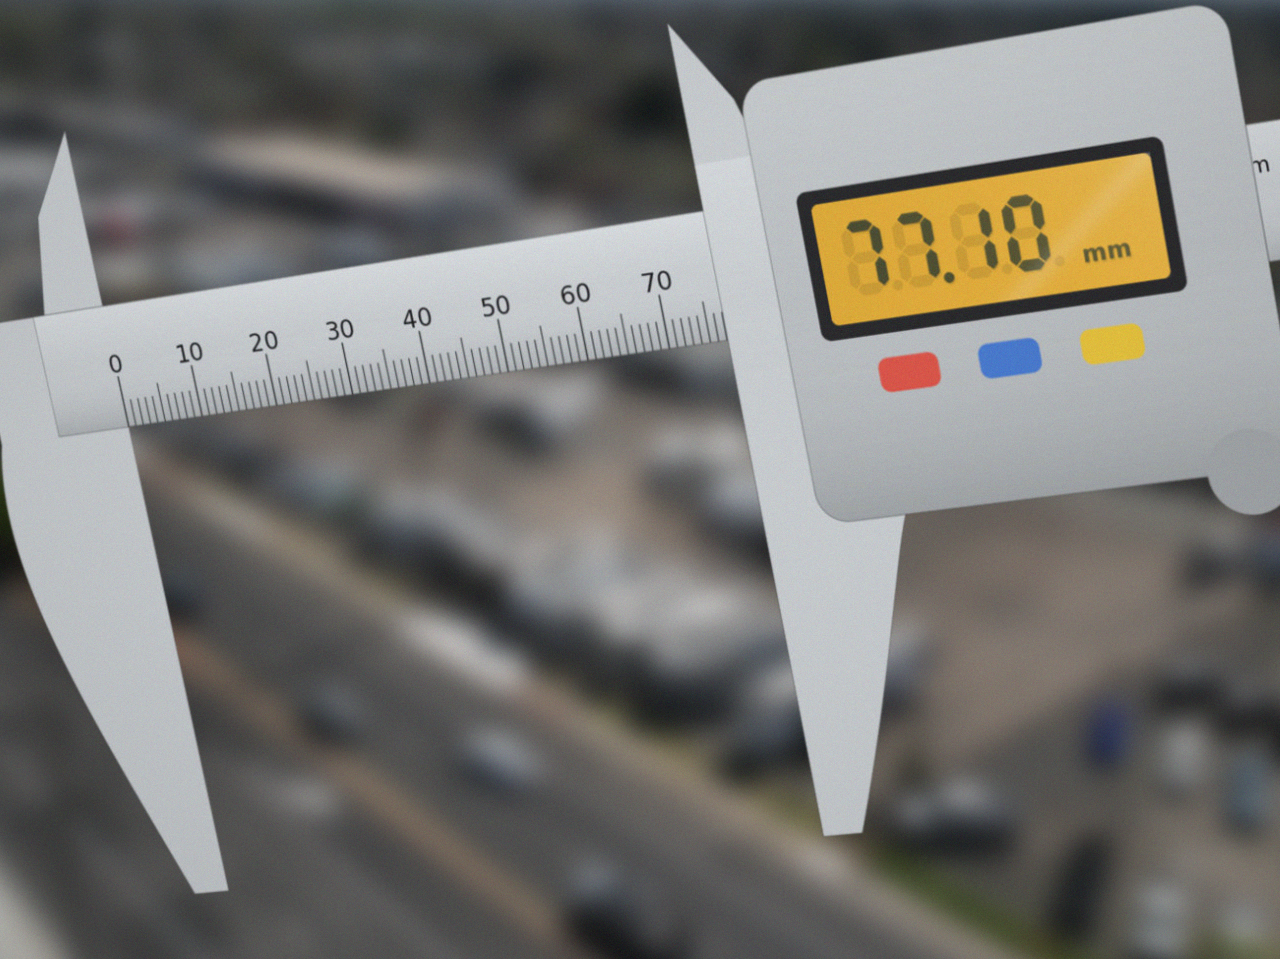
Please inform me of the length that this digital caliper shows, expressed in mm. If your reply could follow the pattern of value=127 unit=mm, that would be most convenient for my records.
value=77.10 unit=mm
